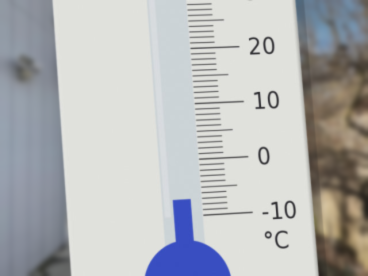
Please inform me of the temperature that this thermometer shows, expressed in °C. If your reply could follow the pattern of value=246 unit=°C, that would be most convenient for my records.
value=-7 unit=°C
